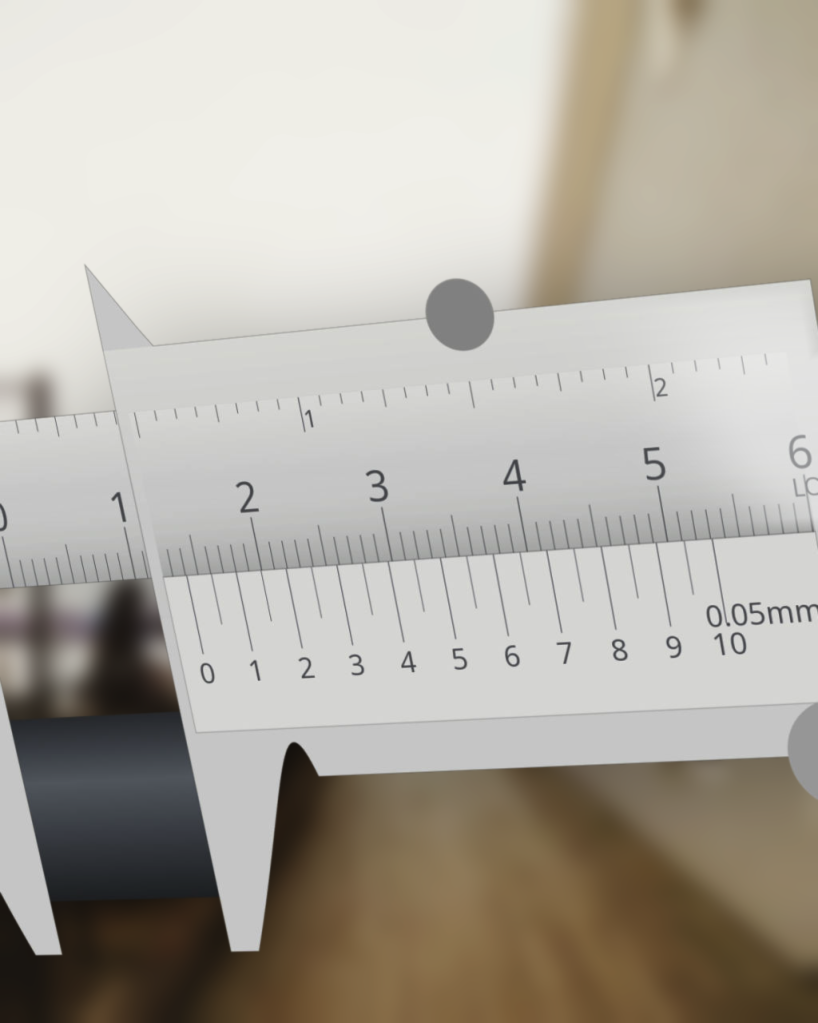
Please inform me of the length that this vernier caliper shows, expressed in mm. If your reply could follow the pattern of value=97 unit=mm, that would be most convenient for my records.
value=14.1 unit=mm
